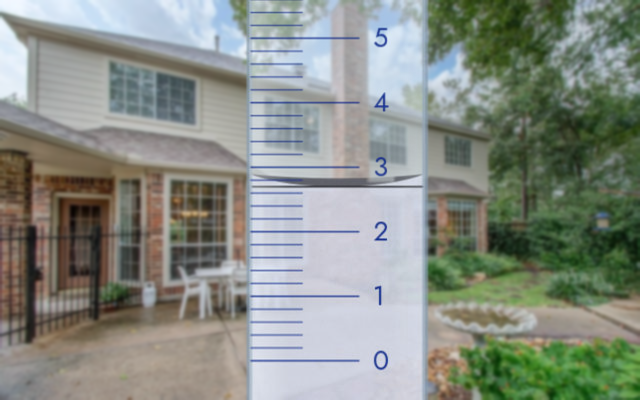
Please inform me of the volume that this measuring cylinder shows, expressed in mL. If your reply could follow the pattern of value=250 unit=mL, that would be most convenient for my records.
value=2.7 unit=mL
